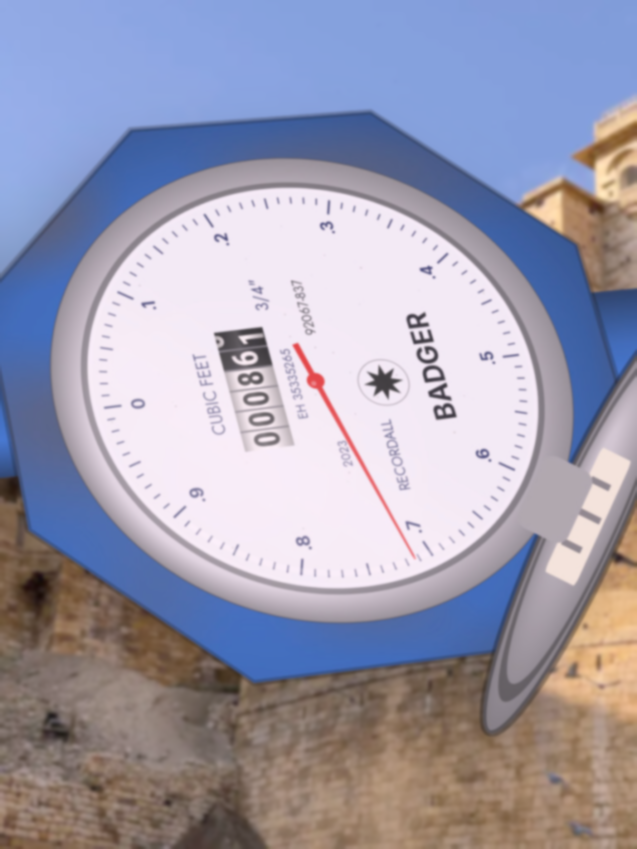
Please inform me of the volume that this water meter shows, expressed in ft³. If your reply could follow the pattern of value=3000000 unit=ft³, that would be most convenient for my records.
value=860.71 unit=ft³
